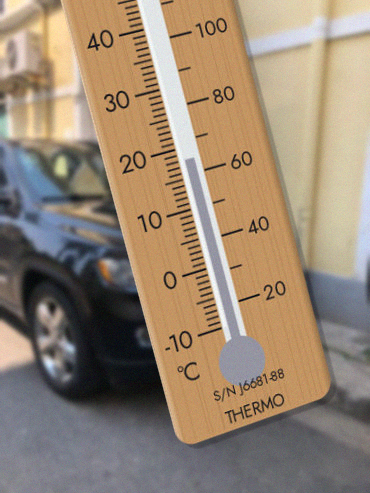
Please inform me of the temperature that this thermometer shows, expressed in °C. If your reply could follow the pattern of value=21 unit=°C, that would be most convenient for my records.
value=18 unit=°C
